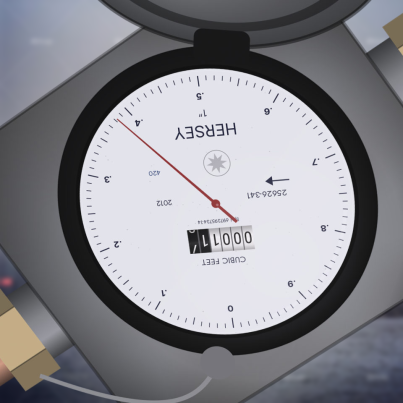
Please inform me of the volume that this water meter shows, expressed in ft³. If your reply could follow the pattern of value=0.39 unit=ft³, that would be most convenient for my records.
value=117.38 unit=ft³
